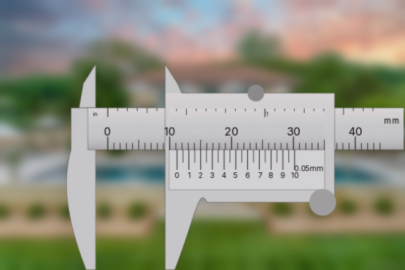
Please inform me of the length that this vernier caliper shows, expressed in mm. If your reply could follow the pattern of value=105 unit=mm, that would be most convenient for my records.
value=11.2 unit=mm
